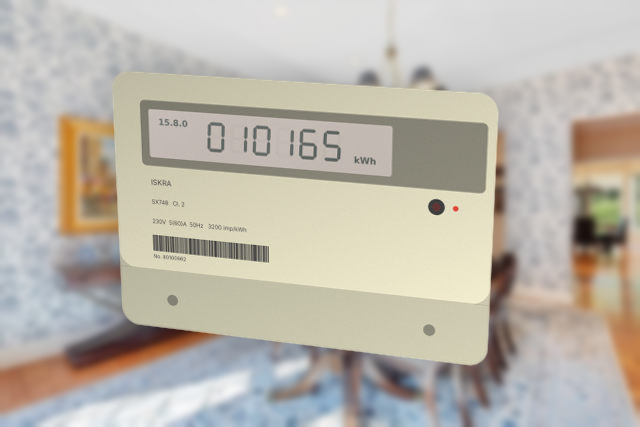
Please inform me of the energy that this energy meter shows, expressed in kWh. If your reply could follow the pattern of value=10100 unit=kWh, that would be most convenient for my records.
value=10165 unit=kWh
